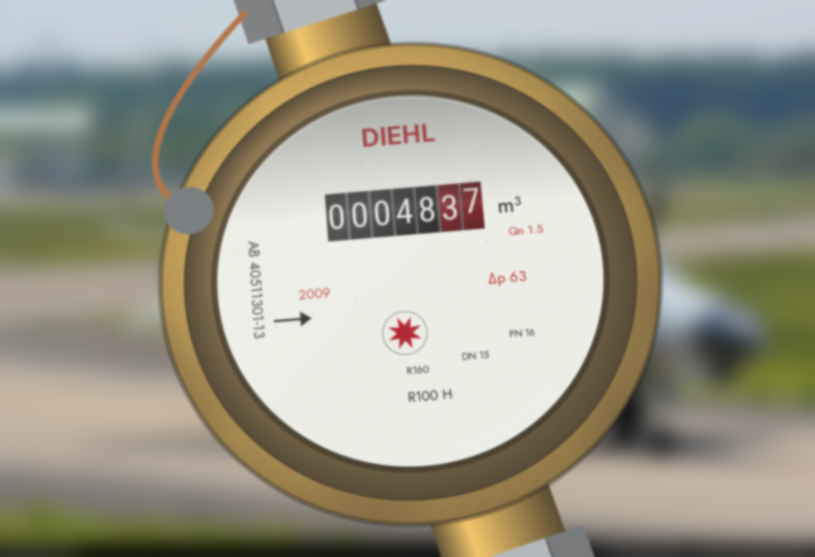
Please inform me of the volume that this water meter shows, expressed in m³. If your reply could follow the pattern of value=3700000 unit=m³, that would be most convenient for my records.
value=48.37 unit=m³
